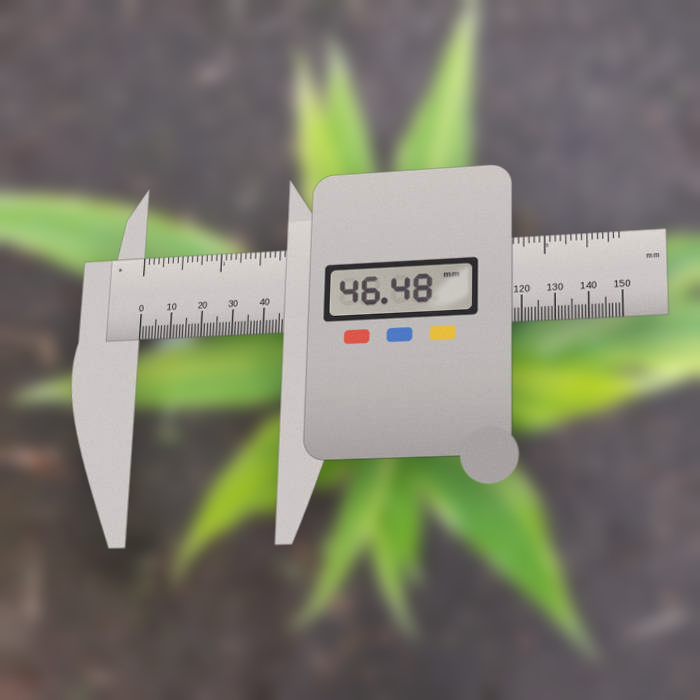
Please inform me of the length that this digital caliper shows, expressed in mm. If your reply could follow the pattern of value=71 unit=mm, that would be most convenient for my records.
value=46.48 unit=mm
